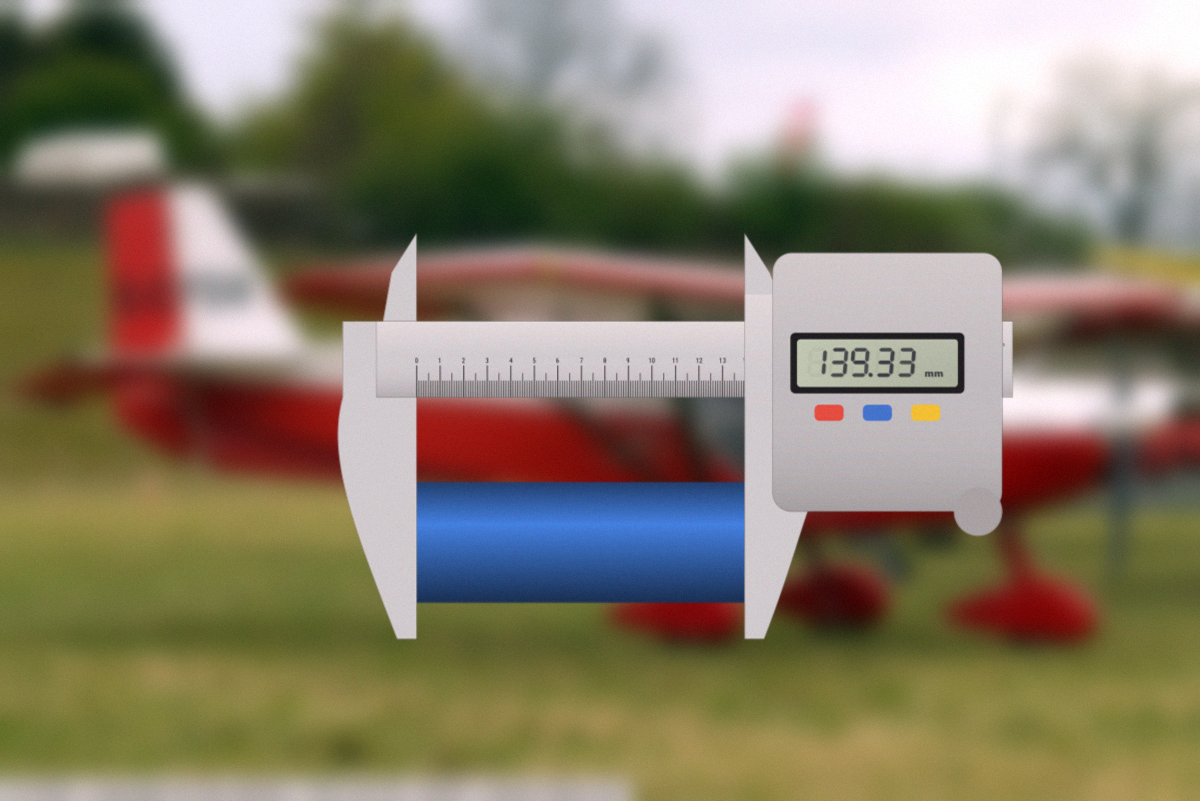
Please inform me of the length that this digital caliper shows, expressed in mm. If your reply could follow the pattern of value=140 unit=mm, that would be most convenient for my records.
value=139.33 unit=mm
